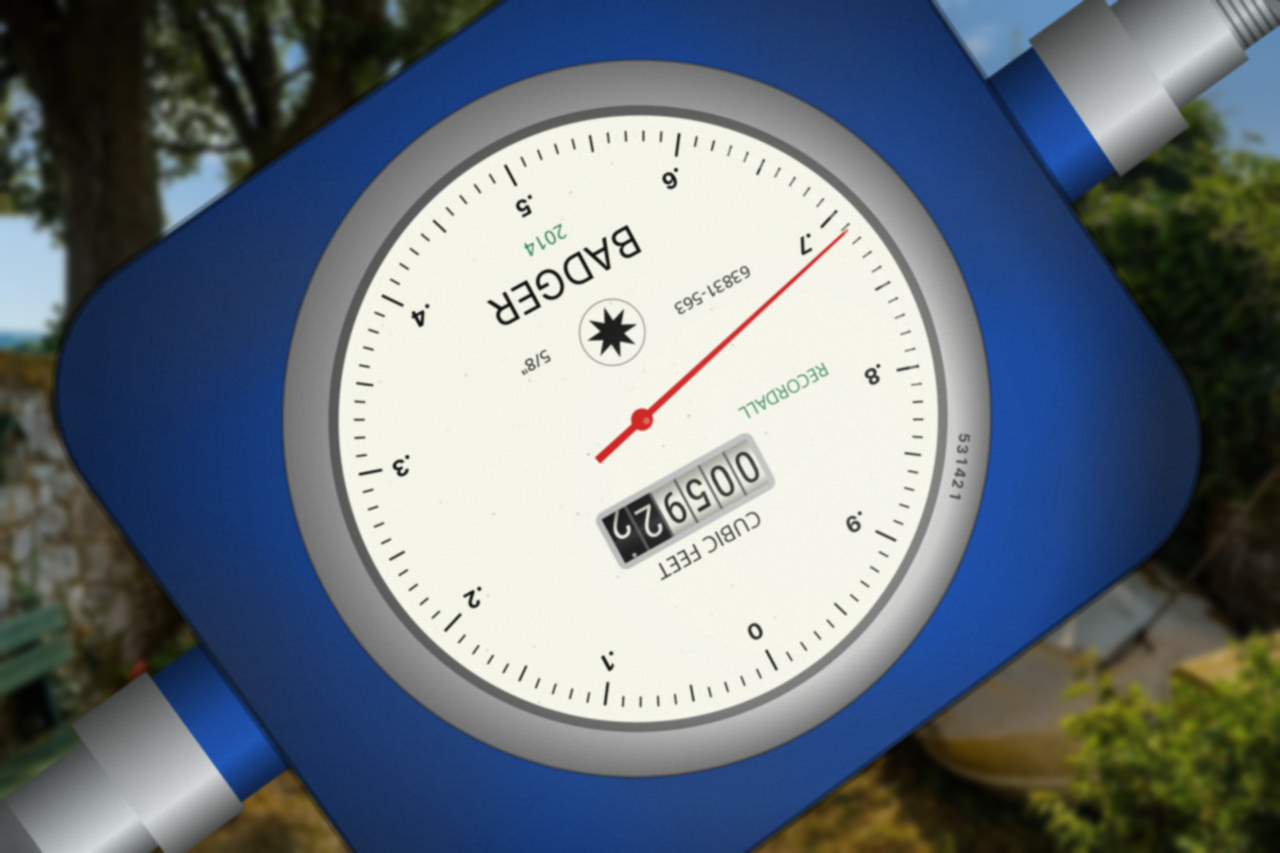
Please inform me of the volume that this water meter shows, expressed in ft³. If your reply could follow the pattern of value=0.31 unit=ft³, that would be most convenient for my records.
value=5921.71 unit=ft³
